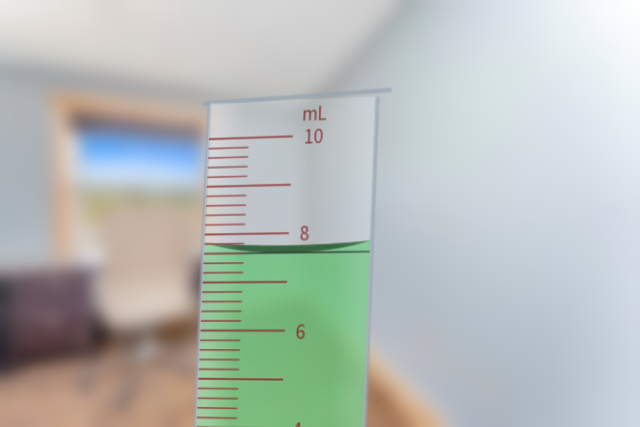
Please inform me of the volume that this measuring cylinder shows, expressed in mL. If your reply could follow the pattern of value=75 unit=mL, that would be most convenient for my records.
value=7.6 unit=mL
